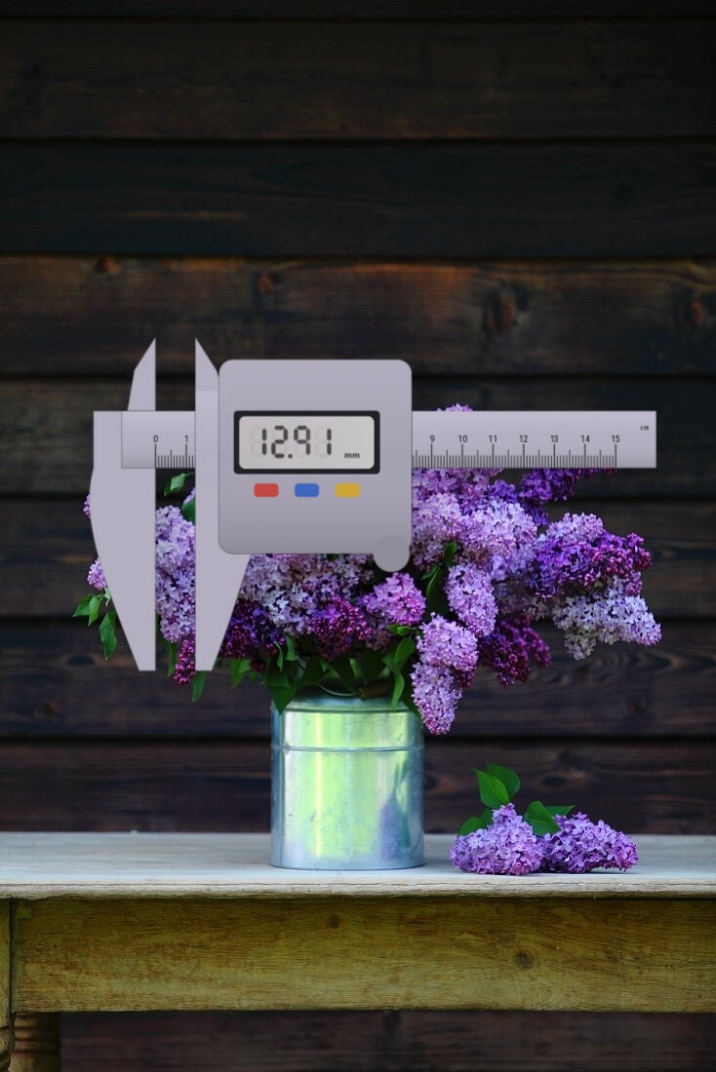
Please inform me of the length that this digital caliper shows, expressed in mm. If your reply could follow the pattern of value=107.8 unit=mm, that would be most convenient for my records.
value=12.91 unit=mm
